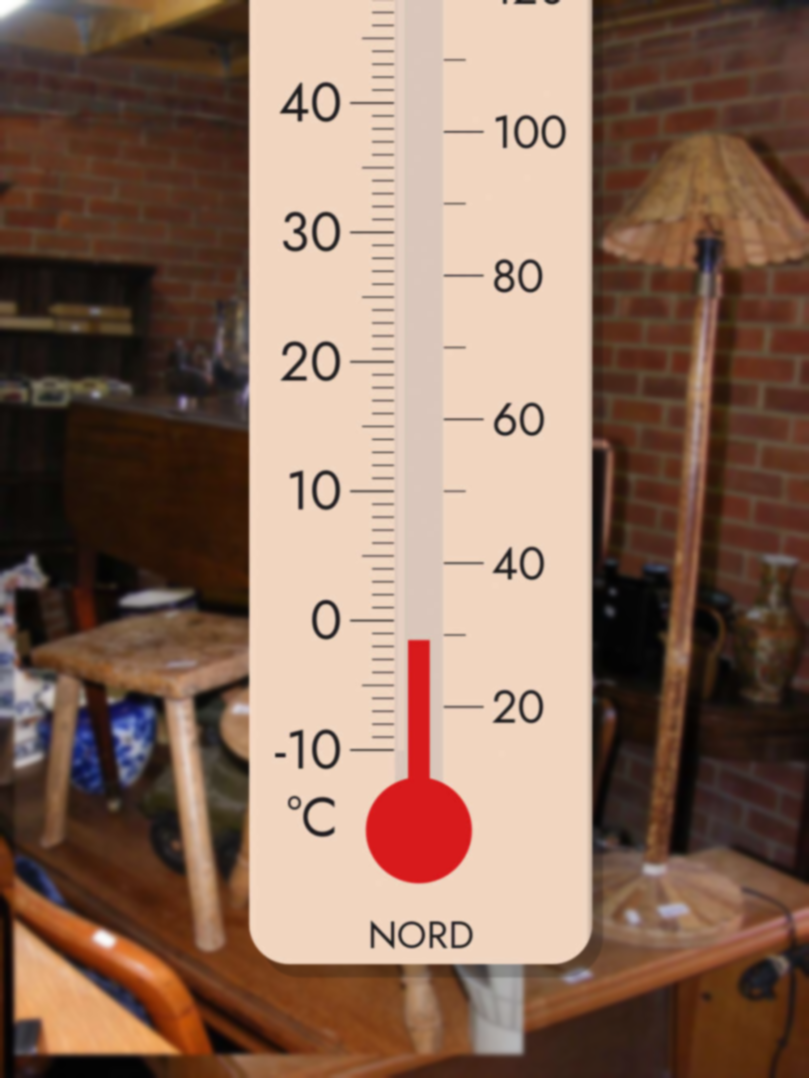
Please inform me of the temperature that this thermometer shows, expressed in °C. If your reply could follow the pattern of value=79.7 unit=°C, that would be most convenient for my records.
value=-1.5 unit=°C
